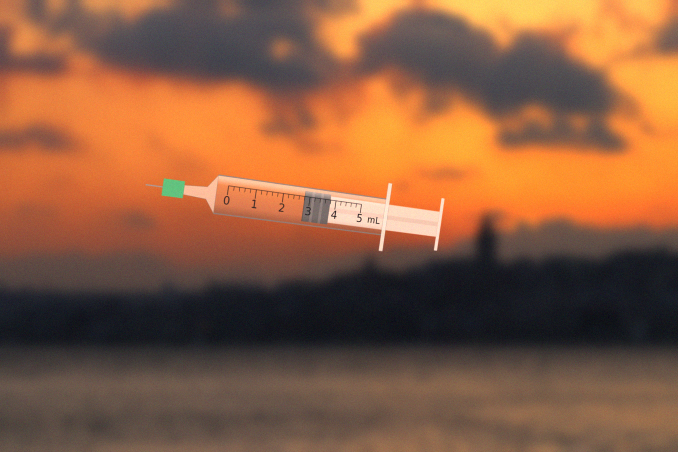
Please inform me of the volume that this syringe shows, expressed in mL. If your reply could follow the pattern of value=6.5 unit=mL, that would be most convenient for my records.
value=2.8 unit=mL
